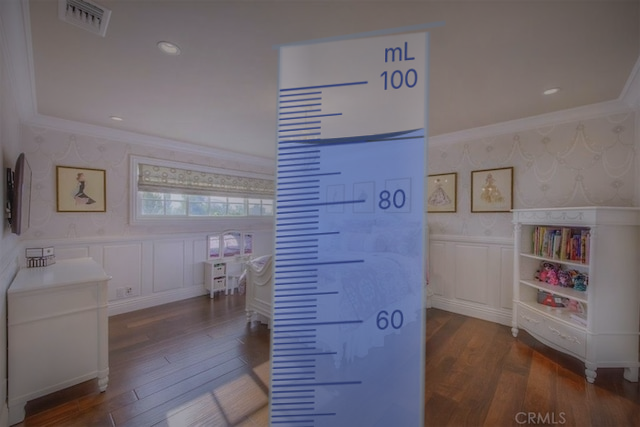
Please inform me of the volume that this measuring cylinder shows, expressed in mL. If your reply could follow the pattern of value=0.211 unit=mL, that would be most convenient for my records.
value=90 unit=mL
